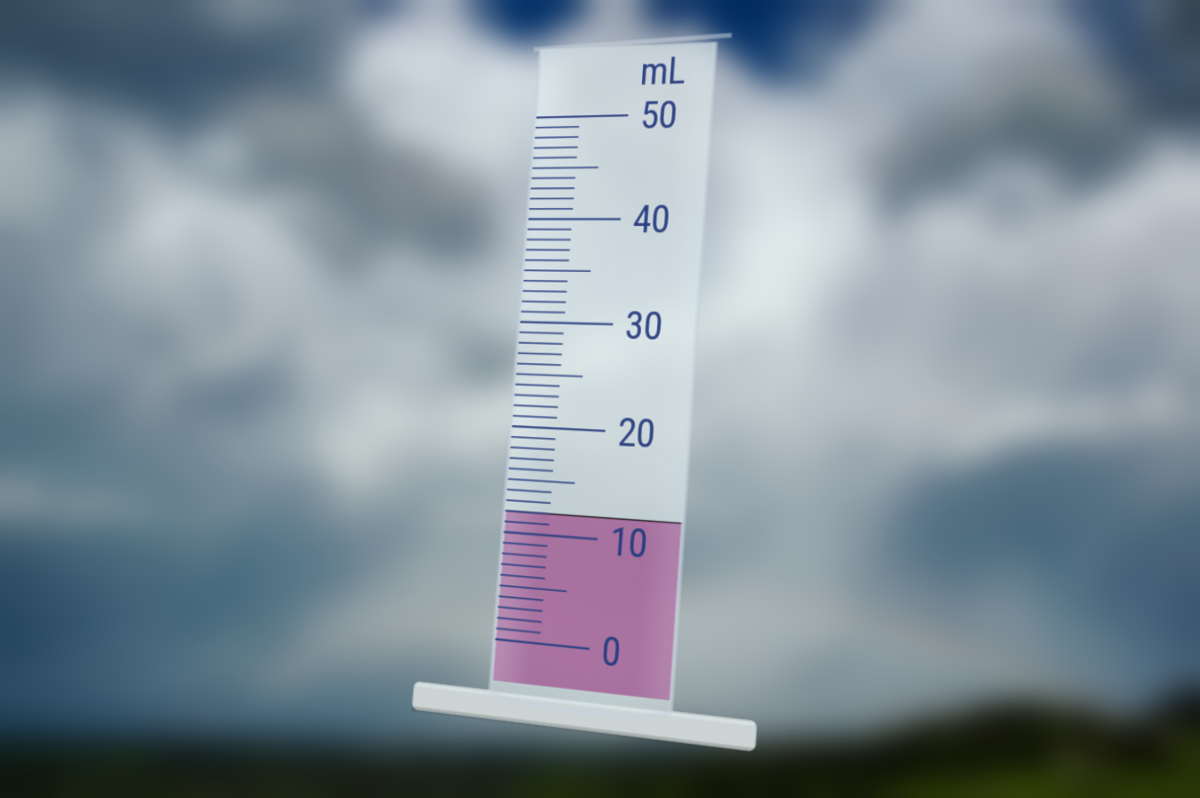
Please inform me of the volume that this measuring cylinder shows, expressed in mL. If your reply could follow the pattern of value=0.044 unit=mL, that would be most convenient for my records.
value=12 unit=mL
